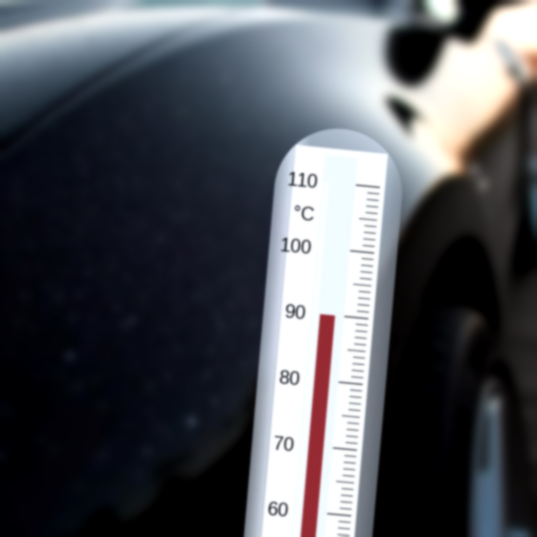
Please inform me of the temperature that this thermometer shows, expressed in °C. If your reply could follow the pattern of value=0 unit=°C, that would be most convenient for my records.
value=90 unit=°C
